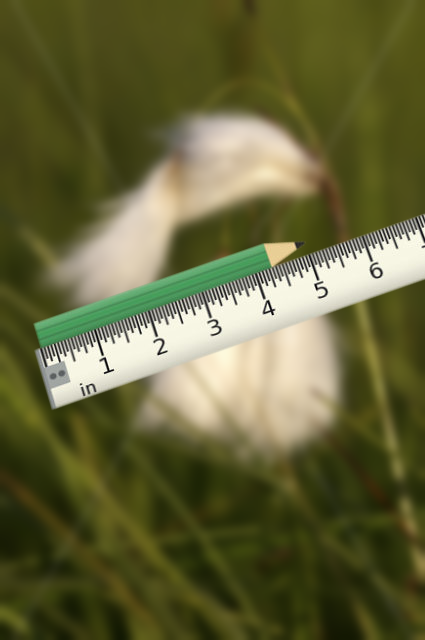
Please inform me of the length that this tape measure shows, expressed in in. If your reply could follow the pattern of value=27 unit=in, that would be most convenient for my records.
value=5 unit=in
